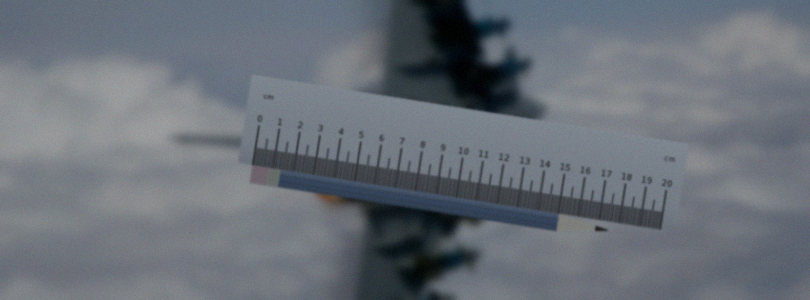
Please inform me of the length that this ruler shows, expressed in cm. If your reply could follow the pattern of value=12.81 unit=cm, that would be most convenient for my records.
value=17.5 unit=cm
